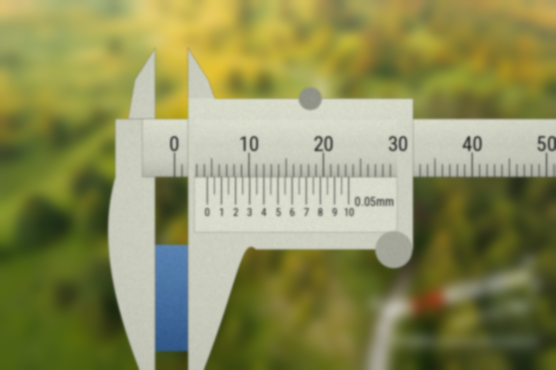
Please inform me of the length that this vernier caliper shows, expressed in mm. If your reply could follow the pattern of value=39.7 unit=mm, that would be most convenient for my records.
value=4.4 unit=mm
